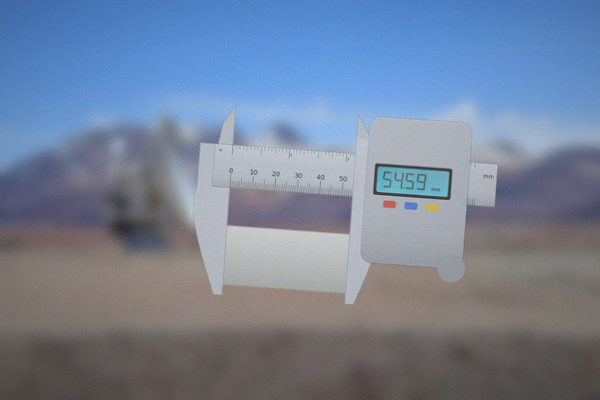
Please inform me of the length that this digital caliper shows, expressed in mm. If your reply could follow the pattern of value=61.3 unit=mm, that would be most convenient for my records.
value=54.59 unit=mm
